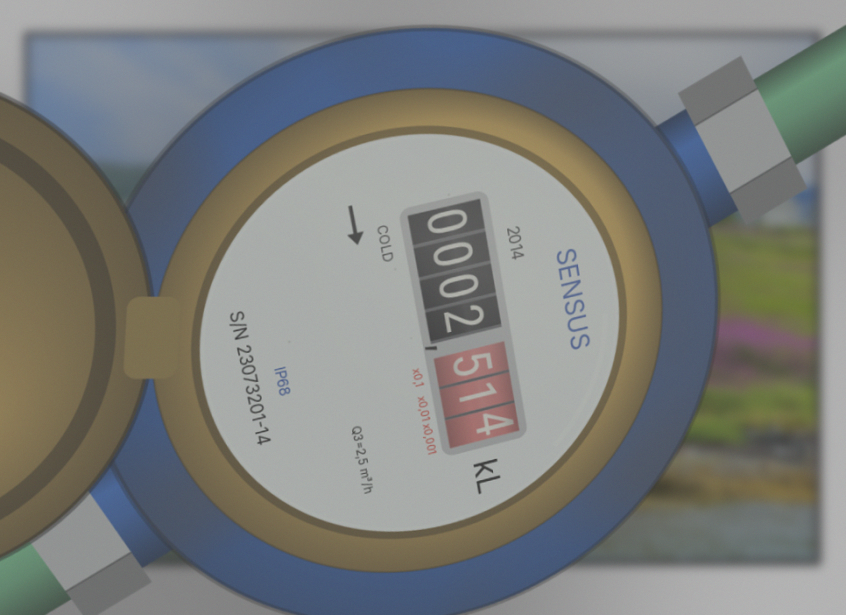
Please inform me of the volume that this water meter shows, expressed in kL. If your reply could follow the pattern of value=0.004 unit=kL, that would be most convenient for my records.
value=2.514 unit=kL
